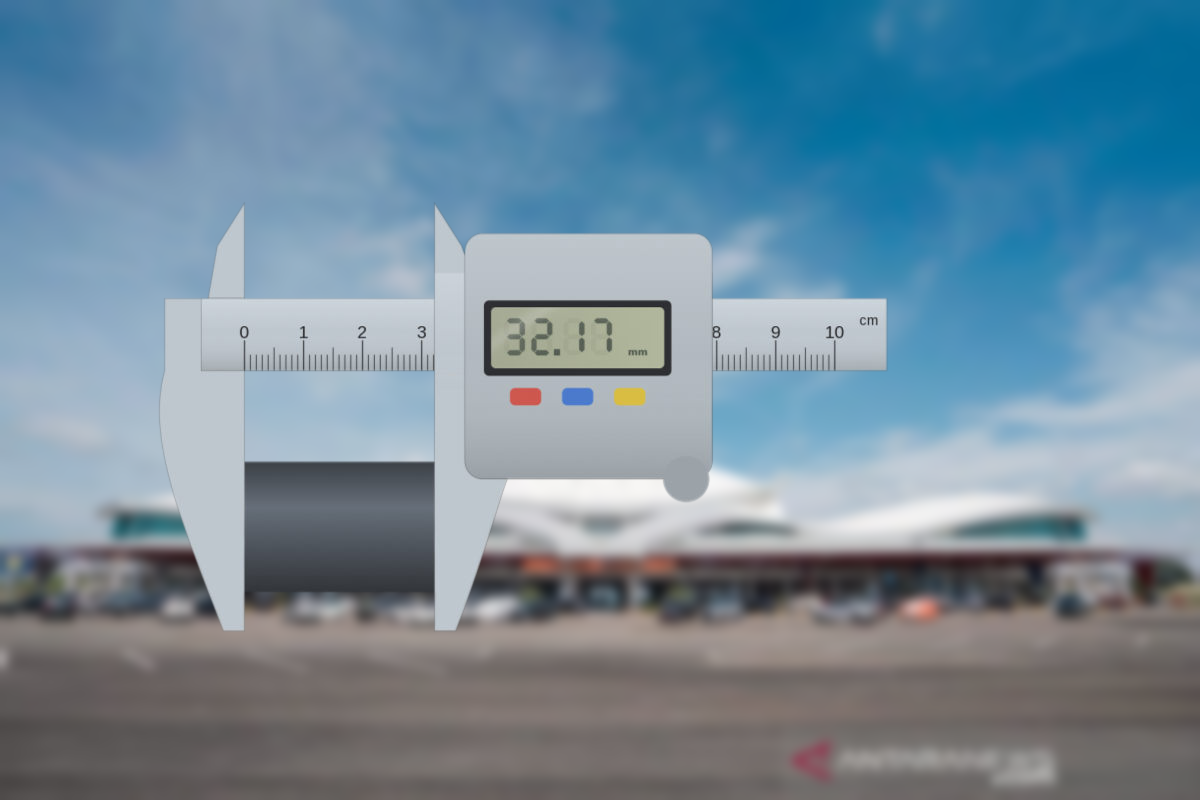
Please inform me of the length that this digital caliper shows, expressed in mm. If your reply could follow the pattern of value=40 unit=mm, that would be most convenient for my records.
value=32.17 unit=mm
